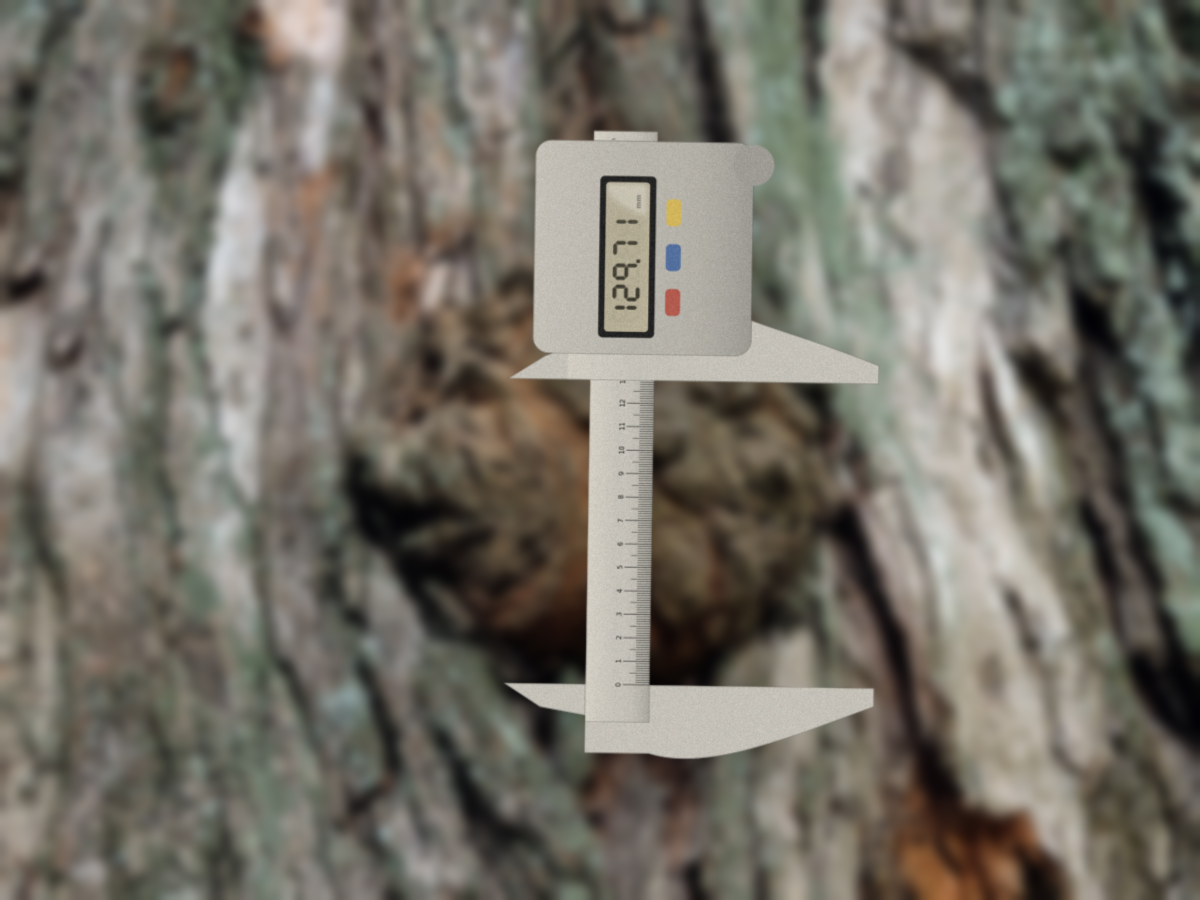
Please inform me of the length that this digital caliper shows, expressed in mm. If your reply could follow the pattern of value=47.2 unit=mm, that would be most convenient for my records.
value=129.71 unit=mm
